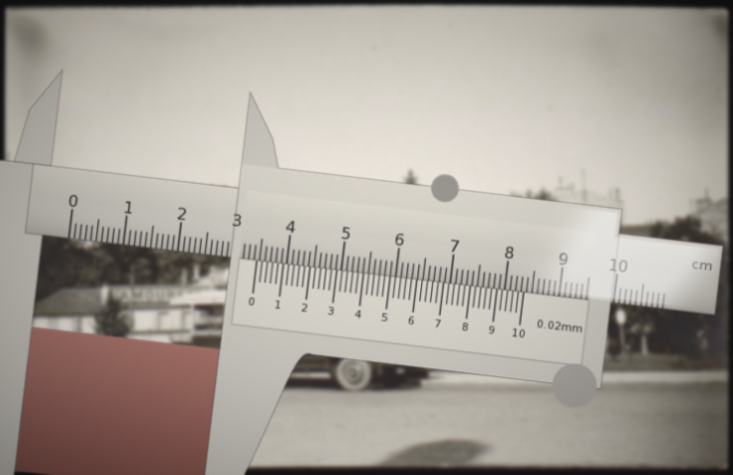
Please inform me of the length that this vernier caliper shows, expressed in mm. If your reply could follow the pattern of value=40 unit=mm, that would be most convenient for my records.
value=34.5 unit=mm
